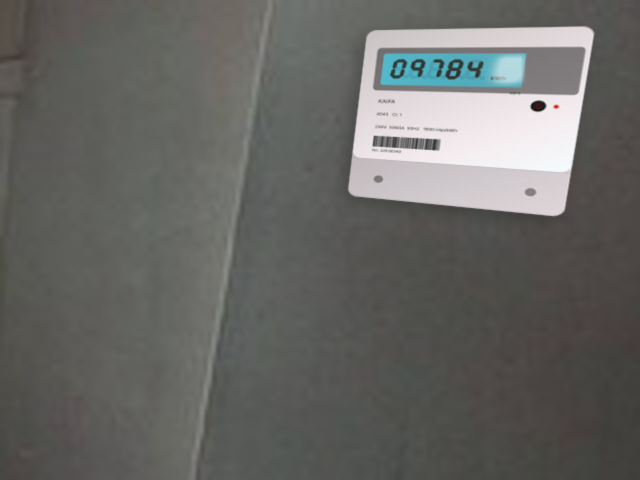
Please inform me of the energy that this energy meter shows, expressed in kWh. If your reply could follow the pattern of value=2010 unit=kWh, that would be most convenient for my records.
value=9784 unit=kWh
